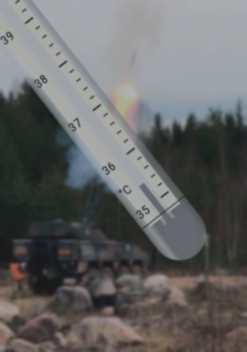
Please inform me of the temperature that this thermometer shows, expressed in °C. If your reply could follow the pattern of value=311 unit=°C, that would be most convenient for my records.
value=35.4 unit=°C
